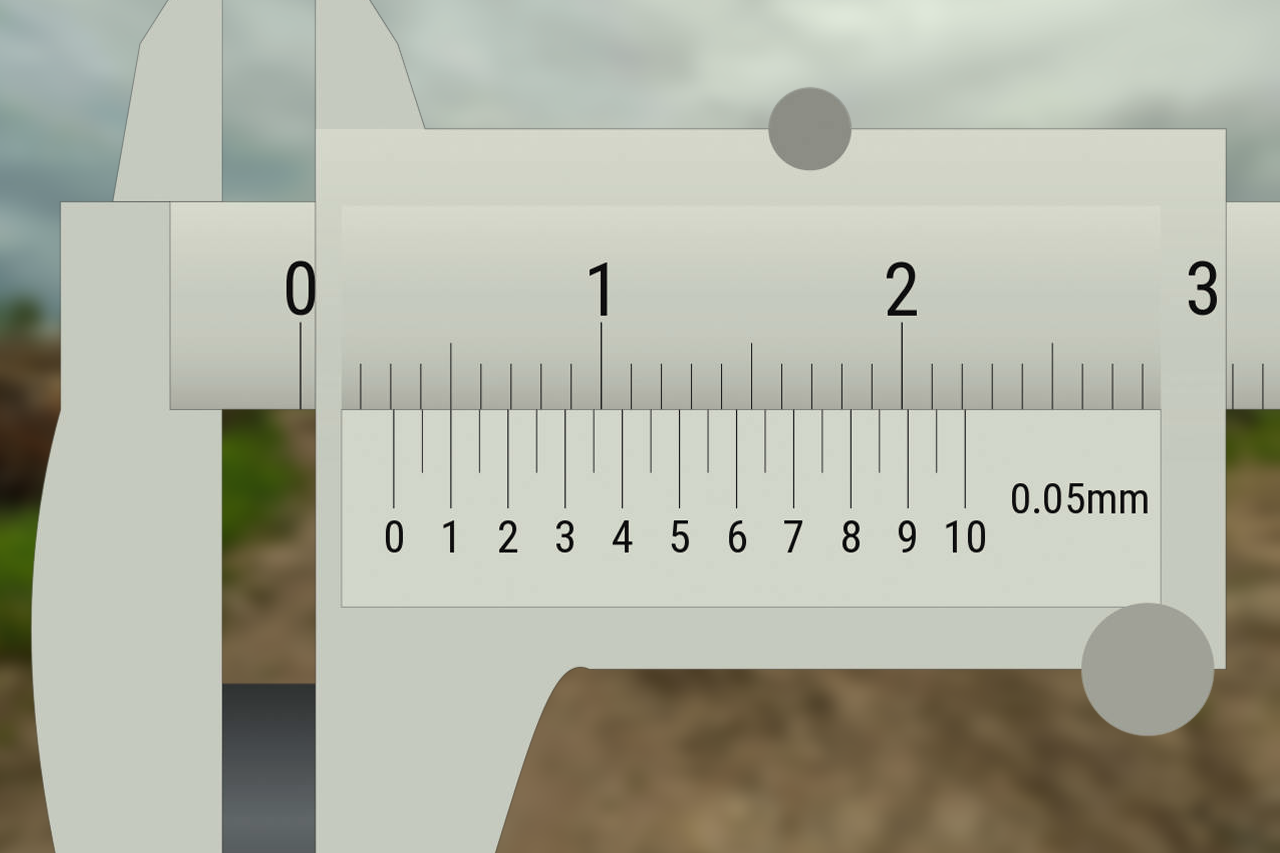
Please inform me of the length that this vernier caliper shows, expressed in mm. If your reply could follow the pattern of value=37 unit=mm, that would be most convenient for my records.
value=3.10 unit=mm
